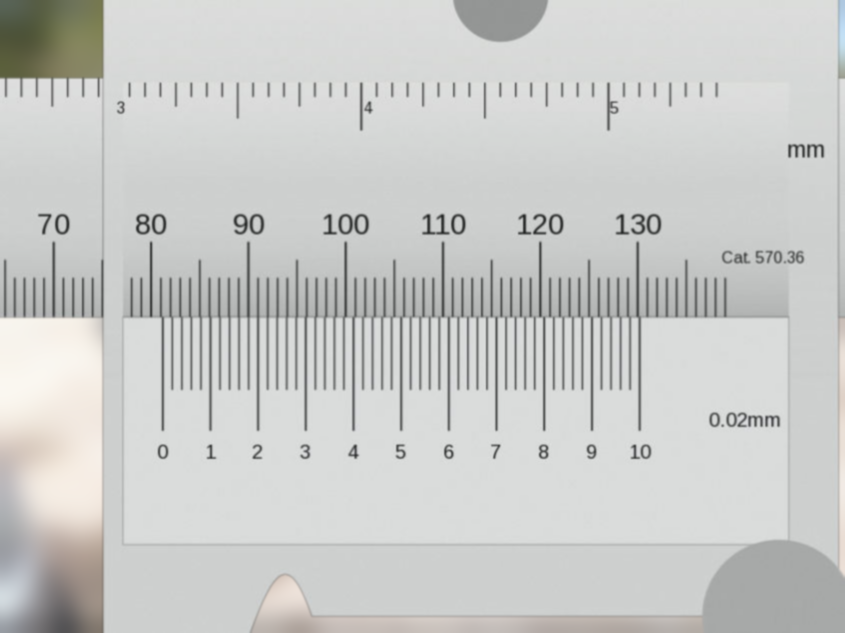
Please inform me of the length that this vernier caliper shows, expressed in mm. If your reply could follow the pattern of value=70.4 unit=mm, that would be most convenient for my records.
value=81.2 unit=mm
